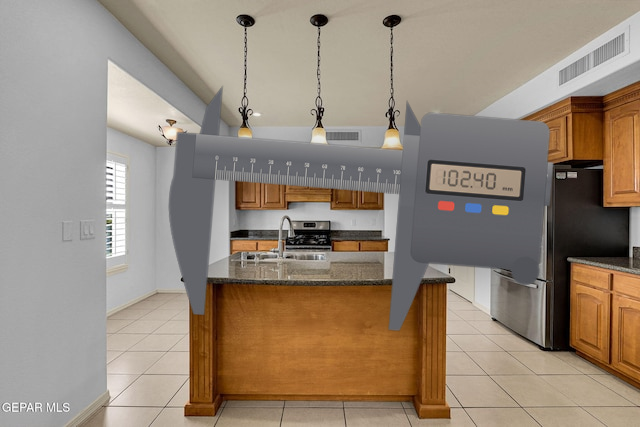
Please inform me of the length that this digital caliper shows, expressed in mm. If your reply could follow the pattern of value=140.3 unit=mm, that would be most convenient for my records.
value=102.40 unit=mm
